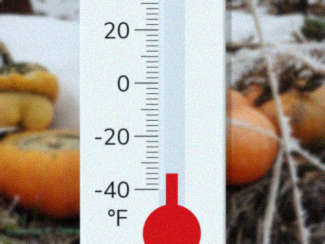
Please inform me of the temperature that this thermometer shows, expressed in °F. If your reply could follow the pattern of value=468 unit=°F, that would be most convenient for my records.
value=-34 unit=°F
